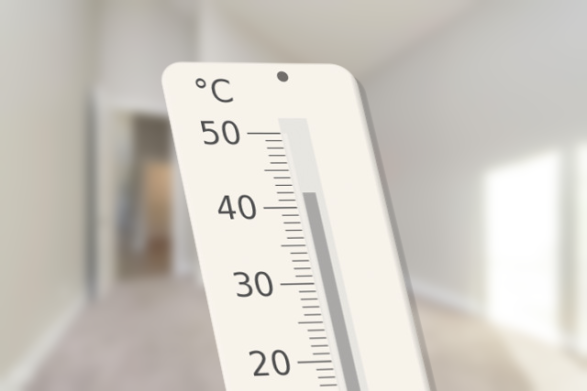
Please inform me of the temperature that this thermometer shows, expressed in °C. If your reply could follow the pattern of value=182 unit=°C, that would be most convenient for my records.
value=42 unit=°C
